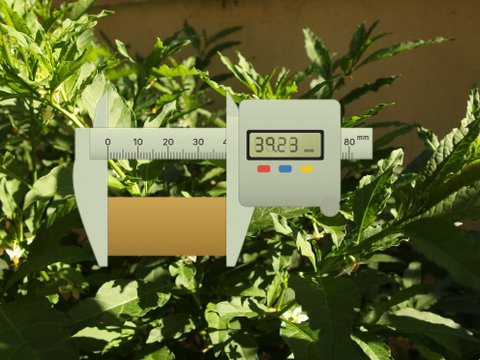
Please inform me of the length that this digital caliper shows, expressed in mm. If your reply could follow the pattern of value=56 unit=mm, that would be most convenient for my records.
value=39.23 unit=mm
